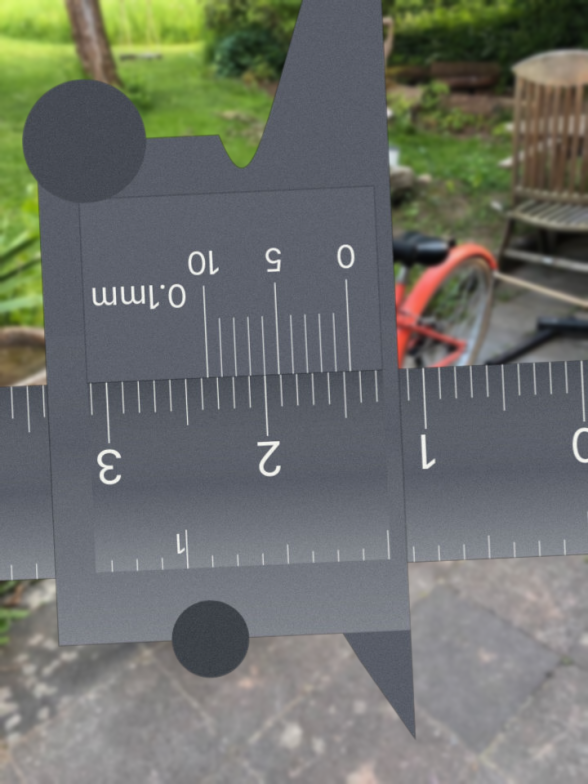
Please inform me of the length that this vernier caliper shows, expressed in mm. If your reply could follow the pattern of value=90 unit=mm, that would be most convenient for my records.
value=14.6 unit=mm
